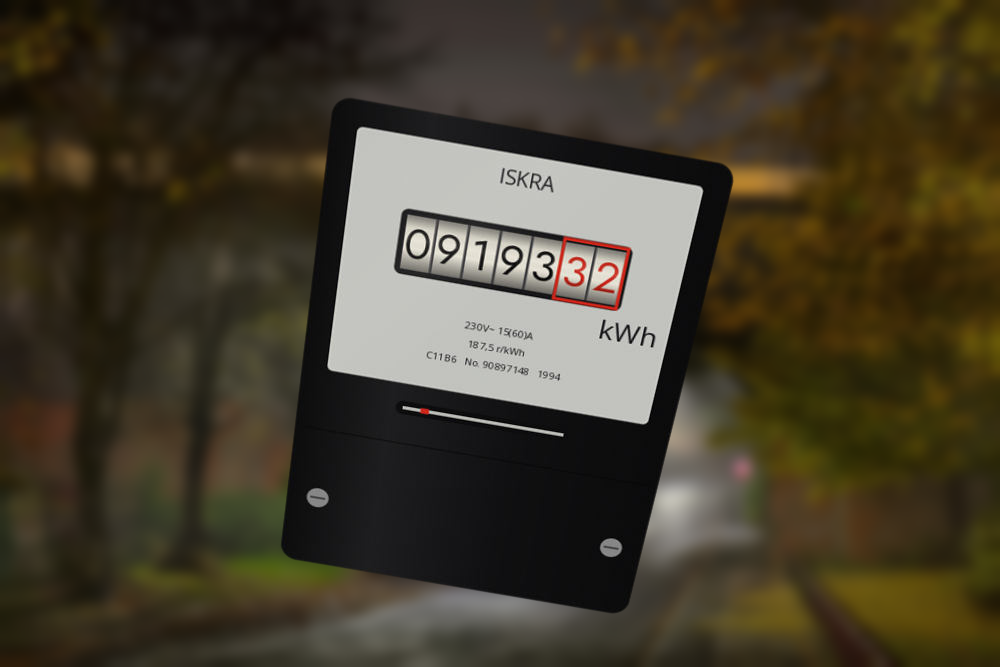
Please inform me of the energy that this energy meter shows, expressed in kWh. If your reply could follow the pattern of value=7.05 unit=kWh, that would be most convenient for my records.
value=9193.32 unit=kWh
